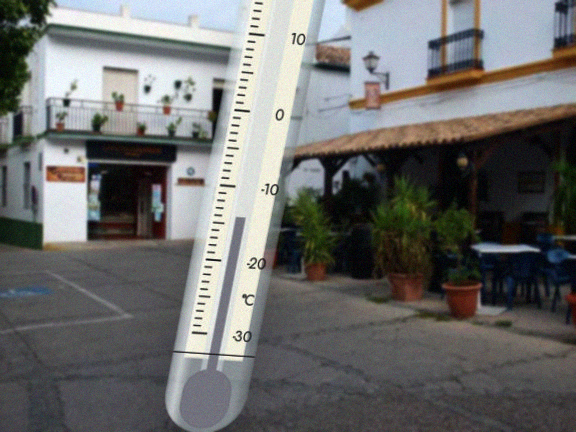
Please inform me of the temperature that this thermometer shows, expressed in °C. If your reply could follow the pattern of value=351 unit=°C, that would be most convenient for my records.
value=-14 unit=°C
